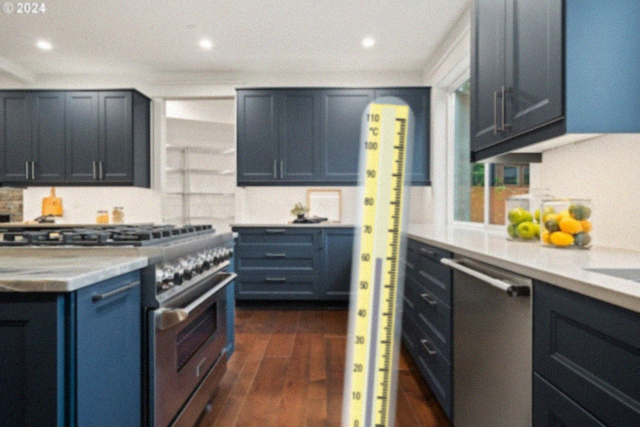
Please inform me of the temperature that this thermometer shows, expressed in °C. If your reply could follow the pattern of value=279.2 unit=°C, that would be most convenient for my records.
value=60 unit=°C
